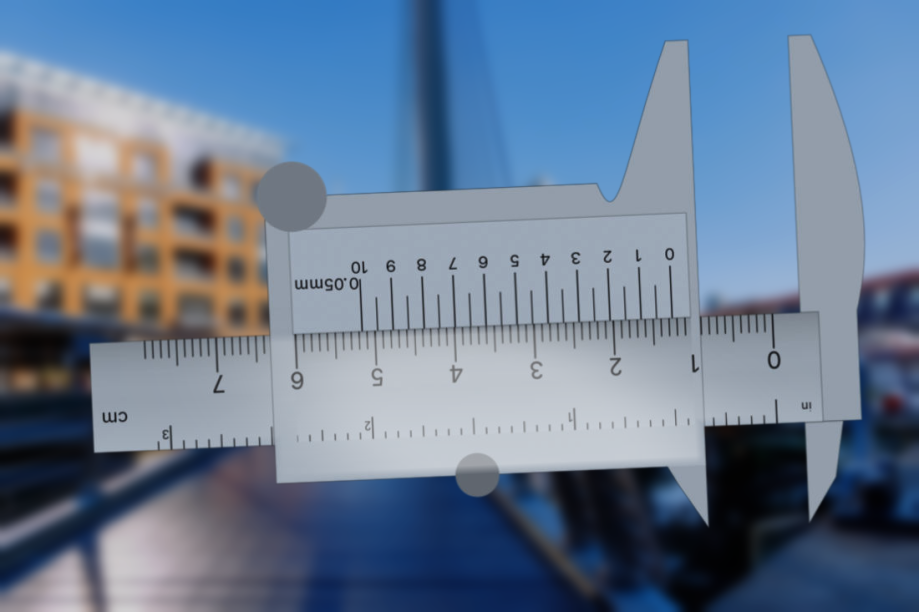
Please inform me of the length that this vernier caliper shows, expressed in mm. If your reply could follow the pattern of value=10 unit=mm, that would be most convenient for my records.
value=12.6 unit=mm
